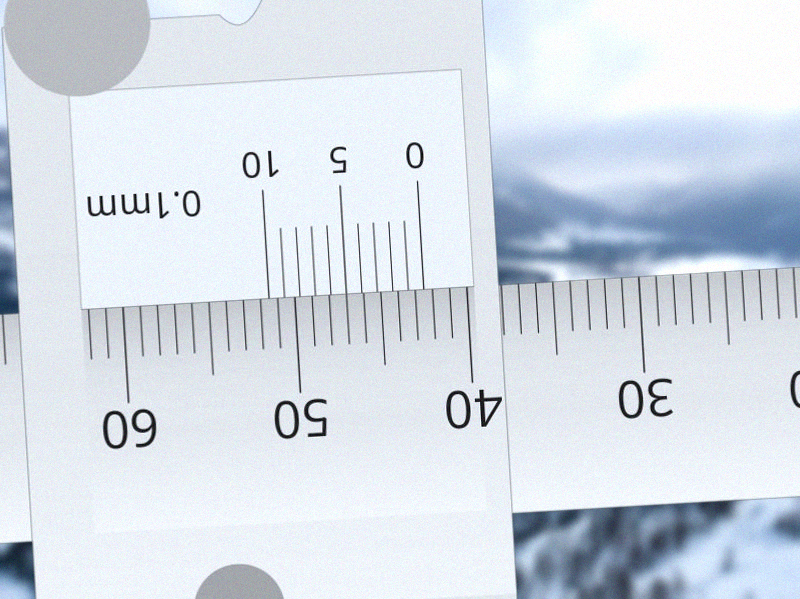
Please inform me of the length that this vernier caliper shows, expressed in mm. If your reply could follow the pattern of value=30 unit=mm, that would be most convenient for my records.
value=42.5 unit=mm
